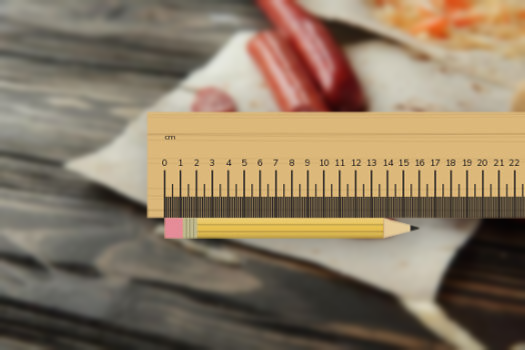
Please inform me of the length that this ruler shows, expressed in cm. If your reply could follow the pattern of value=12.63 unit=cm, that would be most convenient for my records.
value=16 unit=cm
